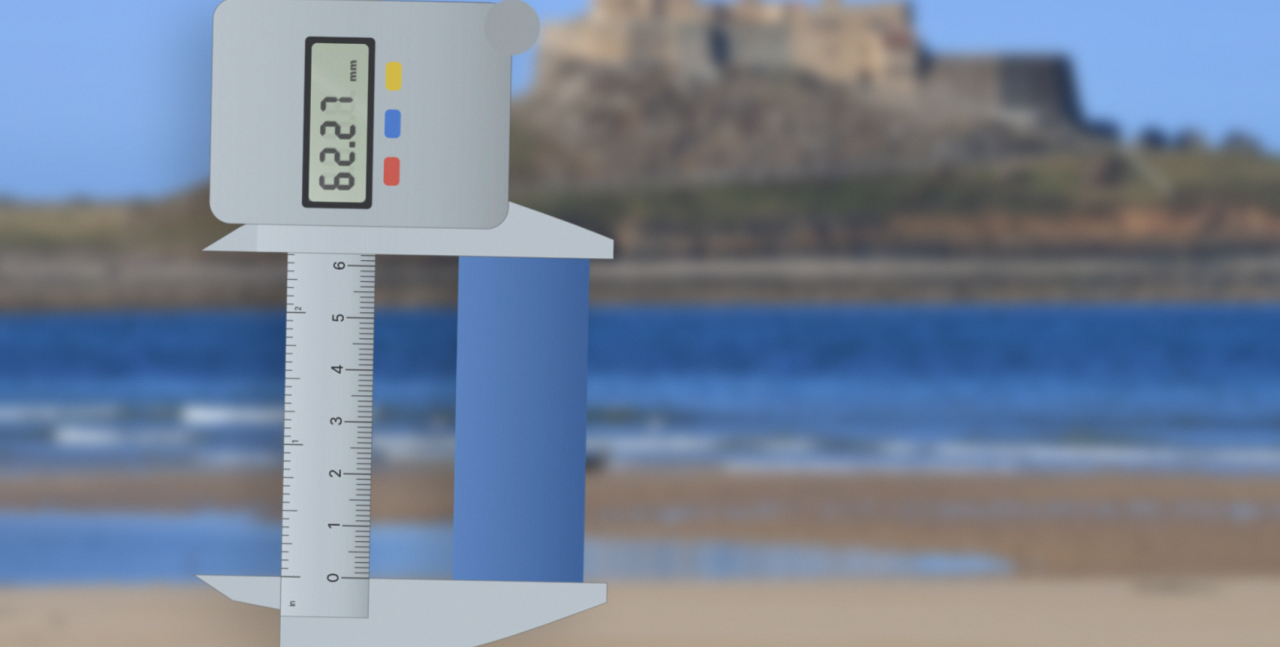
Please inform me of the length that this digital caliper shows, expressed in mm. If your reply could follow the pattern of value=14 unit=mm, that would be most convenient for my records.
value=62.27 unit=mm
